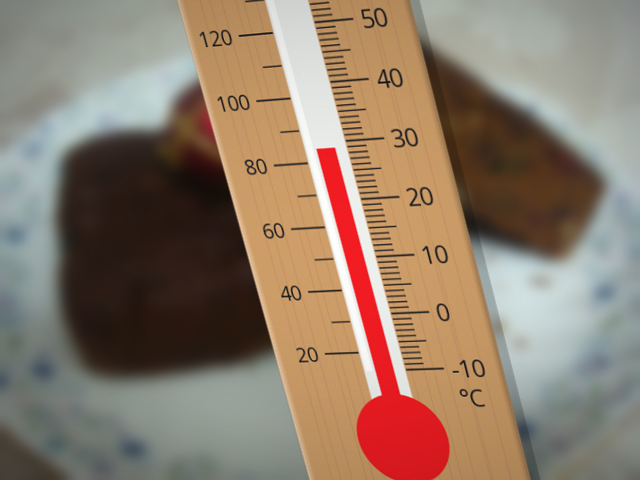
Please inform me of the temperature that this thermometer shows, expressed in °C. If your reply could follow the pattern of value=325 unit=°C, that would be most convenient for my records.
value=29 unit=°C
